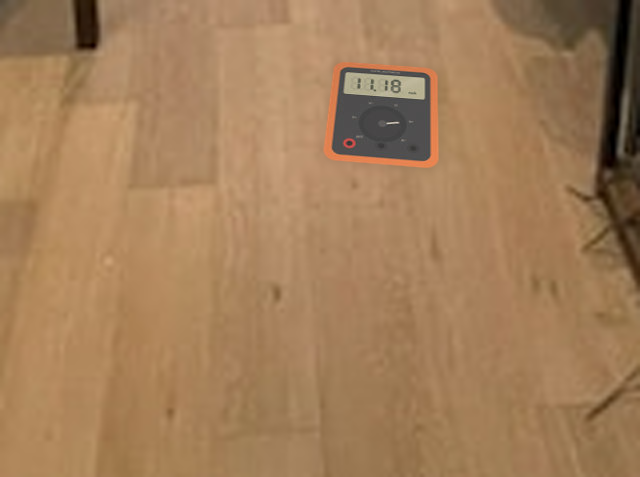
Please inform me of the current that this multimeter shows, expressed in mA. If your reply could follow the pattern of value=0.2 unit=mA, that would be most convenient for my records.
value=11.18 unit=mA
